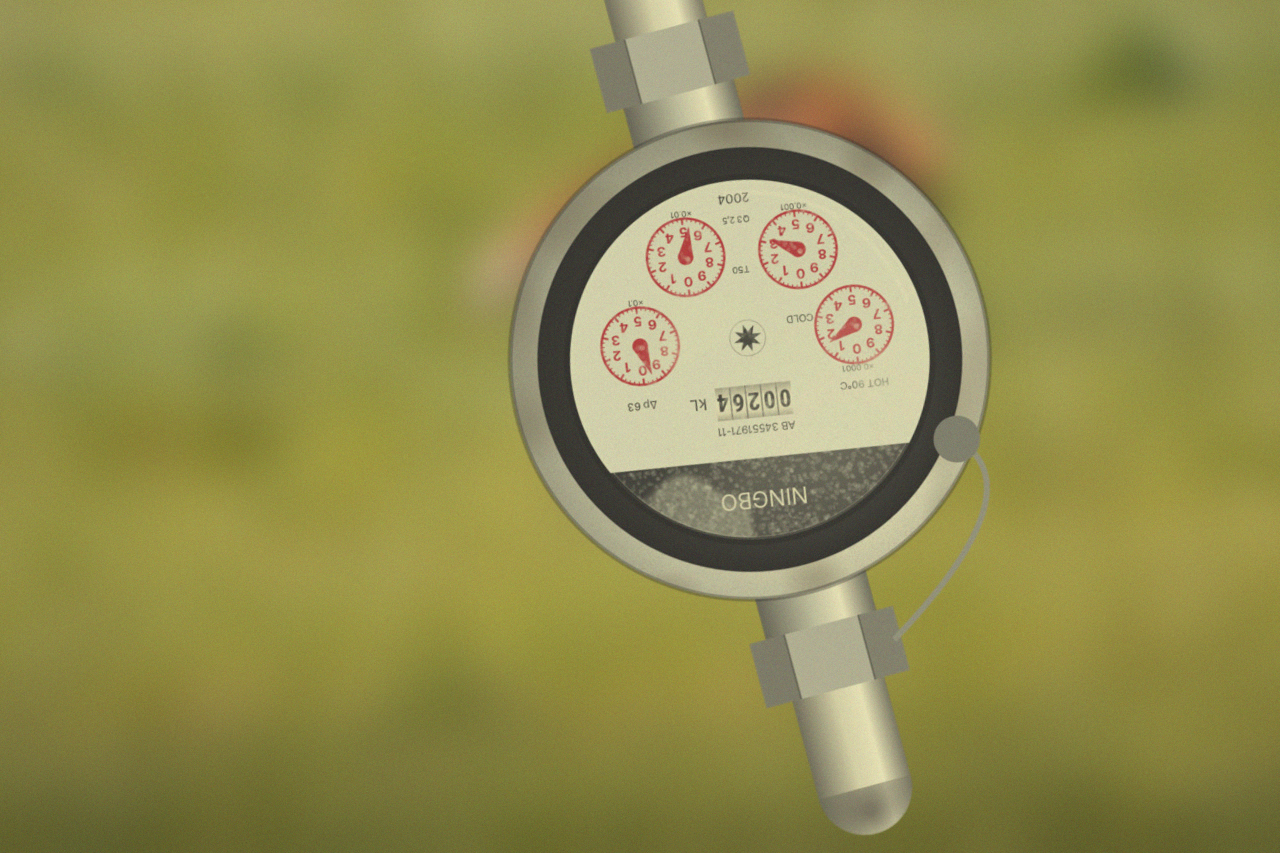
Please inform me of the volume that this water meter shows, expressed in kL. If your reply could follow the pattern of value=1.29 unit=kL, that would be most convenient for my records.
value=263.9531 unit=kL
